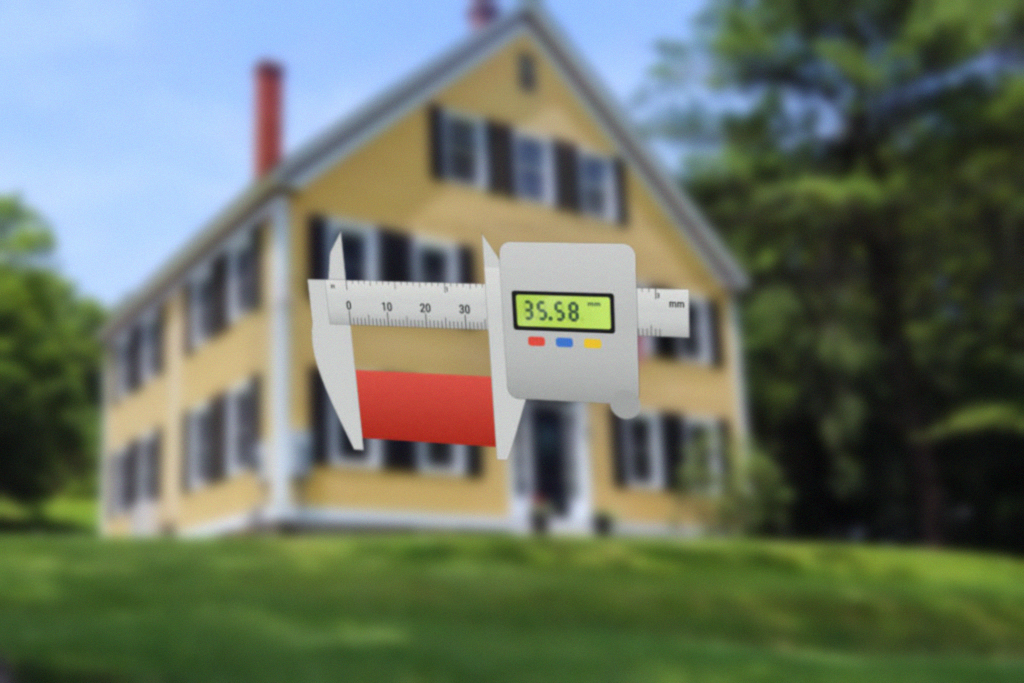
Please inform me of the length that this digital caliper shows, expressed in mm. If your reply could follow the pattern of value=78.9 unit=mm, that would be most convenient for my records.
value=35.58 unit=mm
